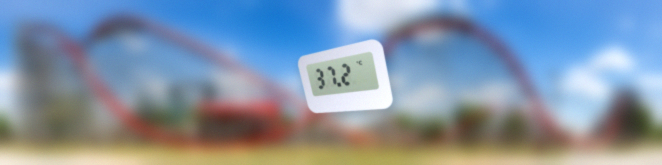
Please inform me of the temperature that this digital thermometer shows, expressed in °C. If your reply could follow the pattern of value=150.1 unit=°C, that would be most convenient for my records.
value=37.2 unit=°C
